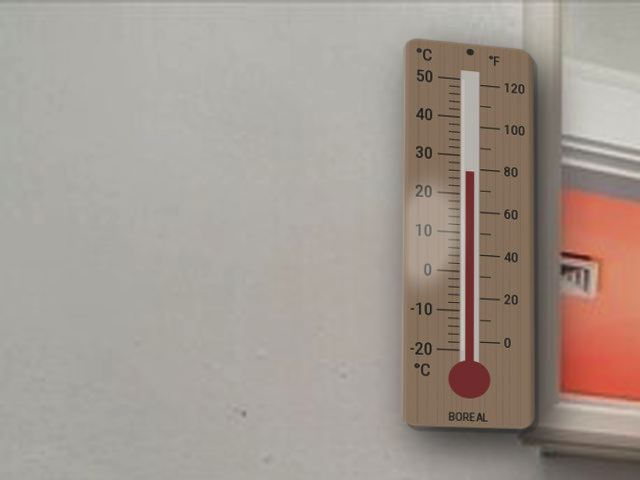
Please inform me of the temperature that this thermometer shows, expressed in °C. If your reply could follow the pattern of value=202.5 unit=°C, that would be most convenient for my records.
value=26 unit=°C
